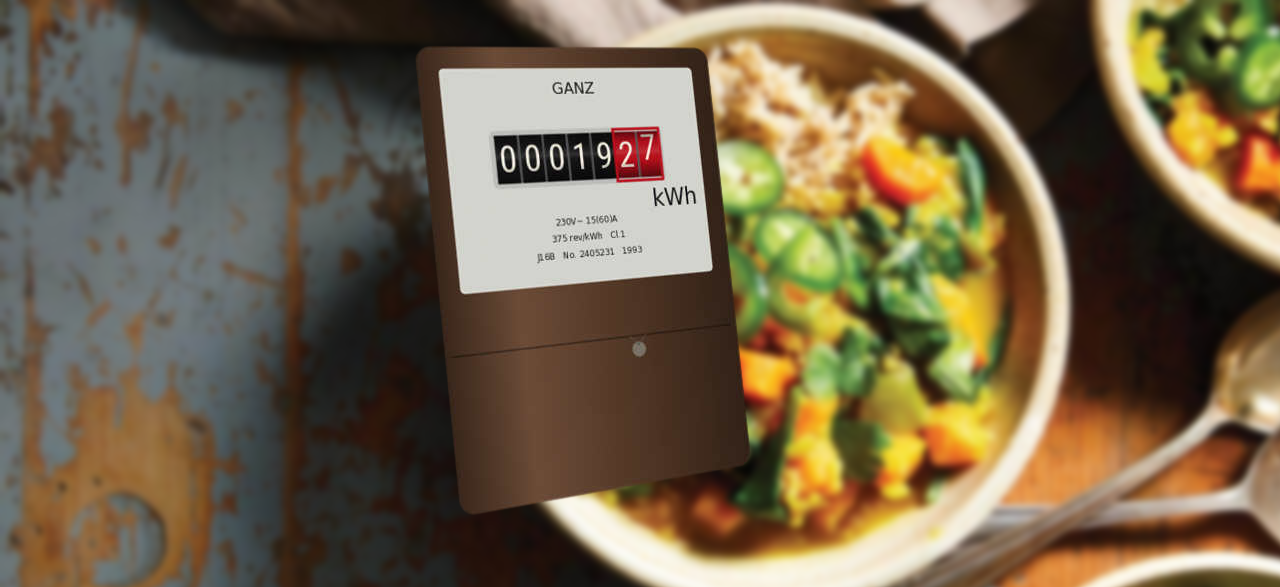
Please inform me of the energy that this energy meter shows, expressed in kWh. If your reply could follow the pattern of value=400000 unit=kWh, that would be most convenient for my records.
value=19.27 unit=kWh
